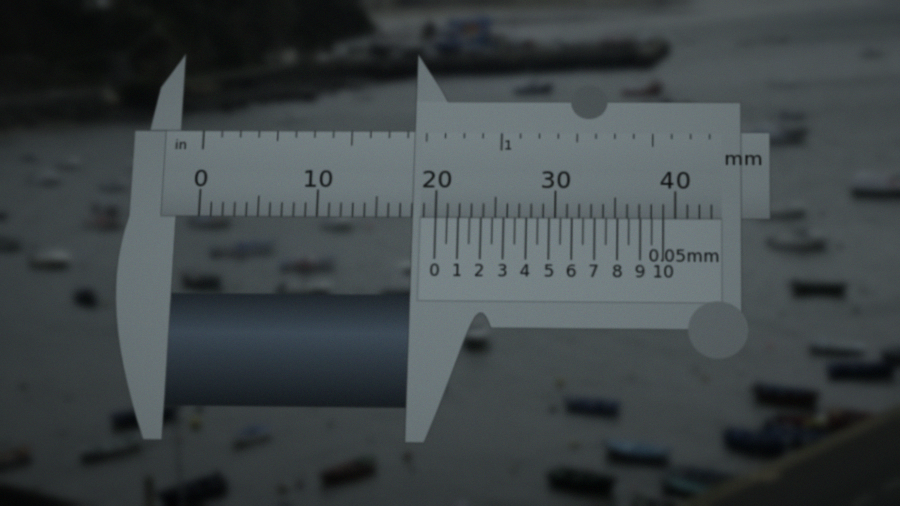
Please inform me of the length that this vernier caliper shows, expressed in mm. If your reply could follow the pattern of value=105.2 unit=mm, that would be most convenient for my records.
value=20.0 unit=mm
